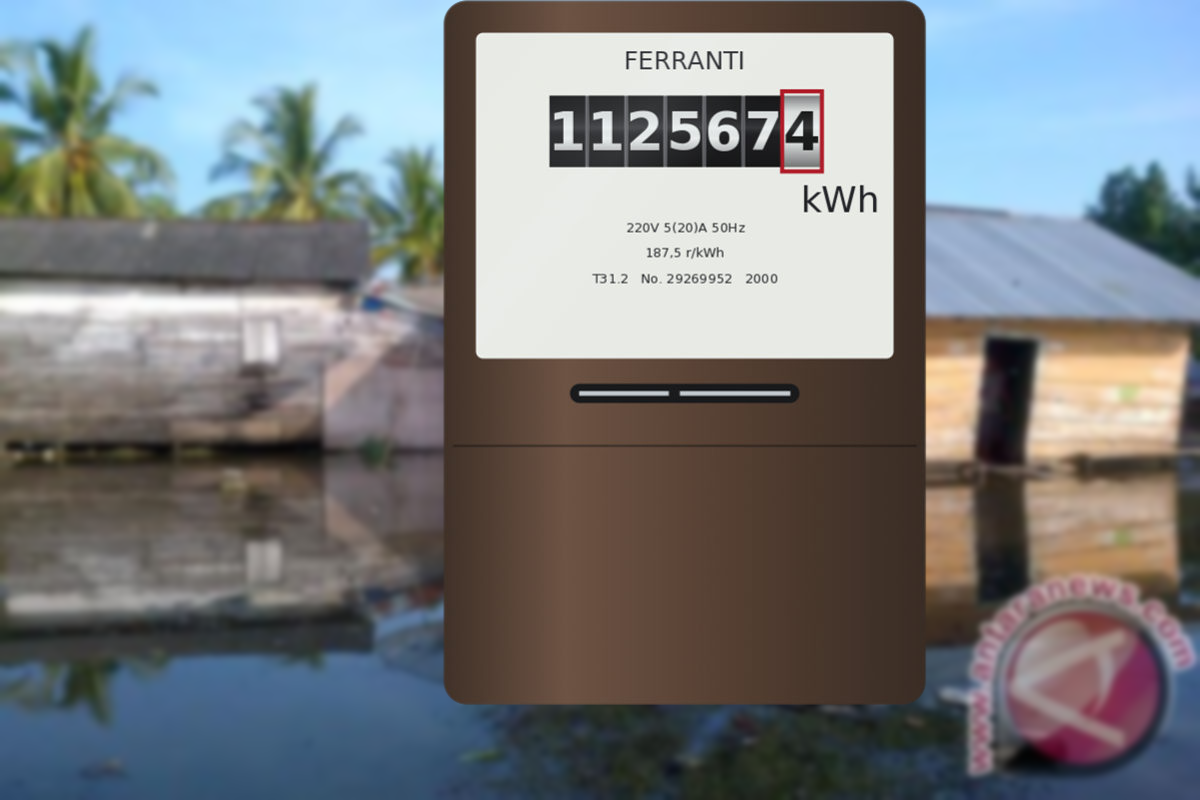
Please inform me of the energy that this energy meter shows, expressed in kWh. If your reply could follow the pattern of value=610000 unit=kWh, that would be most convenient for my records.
value=112567.4 unit=kWh
